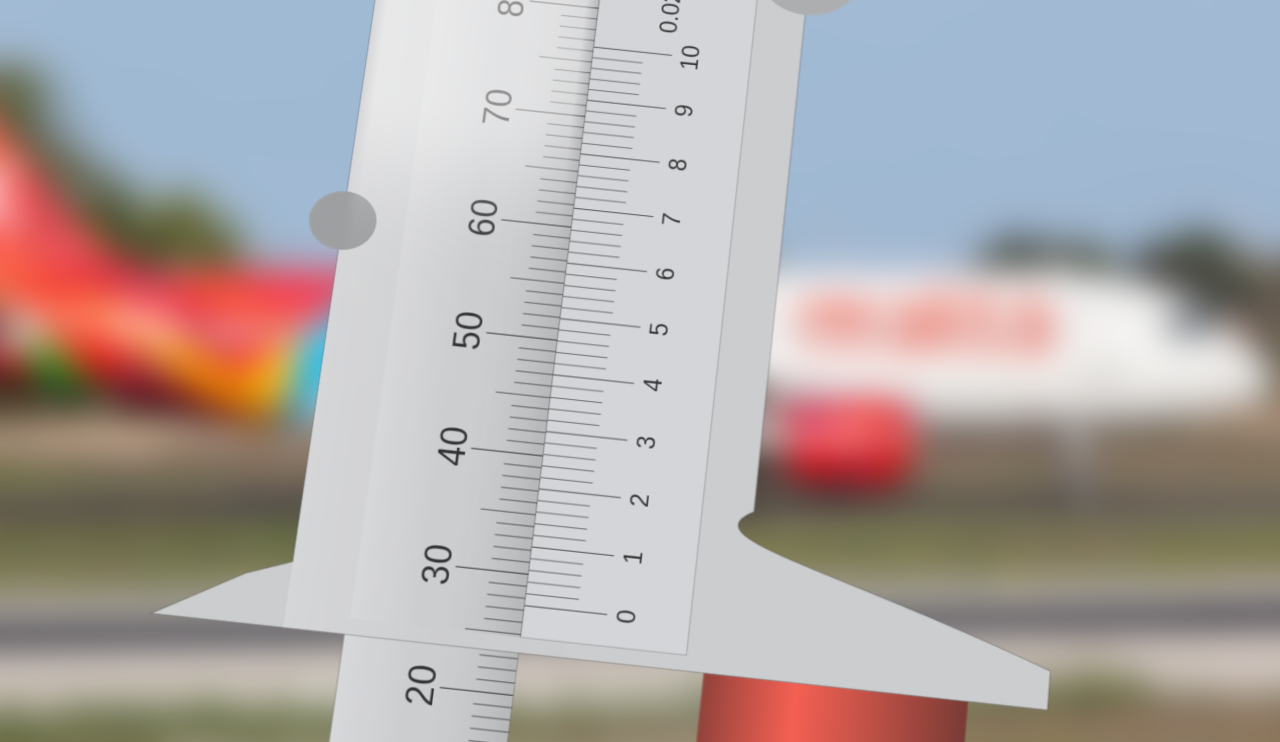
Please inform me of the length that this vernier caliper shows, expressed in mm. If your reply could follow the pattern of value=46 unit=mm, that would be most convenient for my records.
value=27.4 unit=mm
